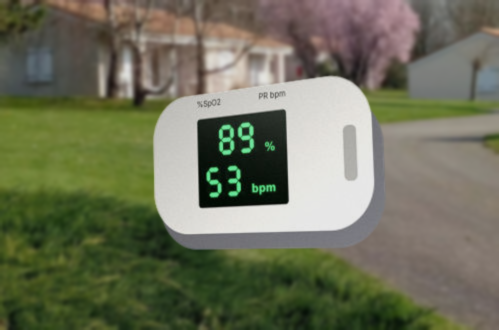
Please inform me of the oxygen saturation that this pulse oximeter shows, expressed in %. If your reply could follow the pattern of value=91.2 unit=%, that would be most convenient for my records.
value=89 unit=%
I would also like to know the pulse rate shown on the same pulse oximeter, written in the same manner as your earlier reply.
value=53 unit=bpm
